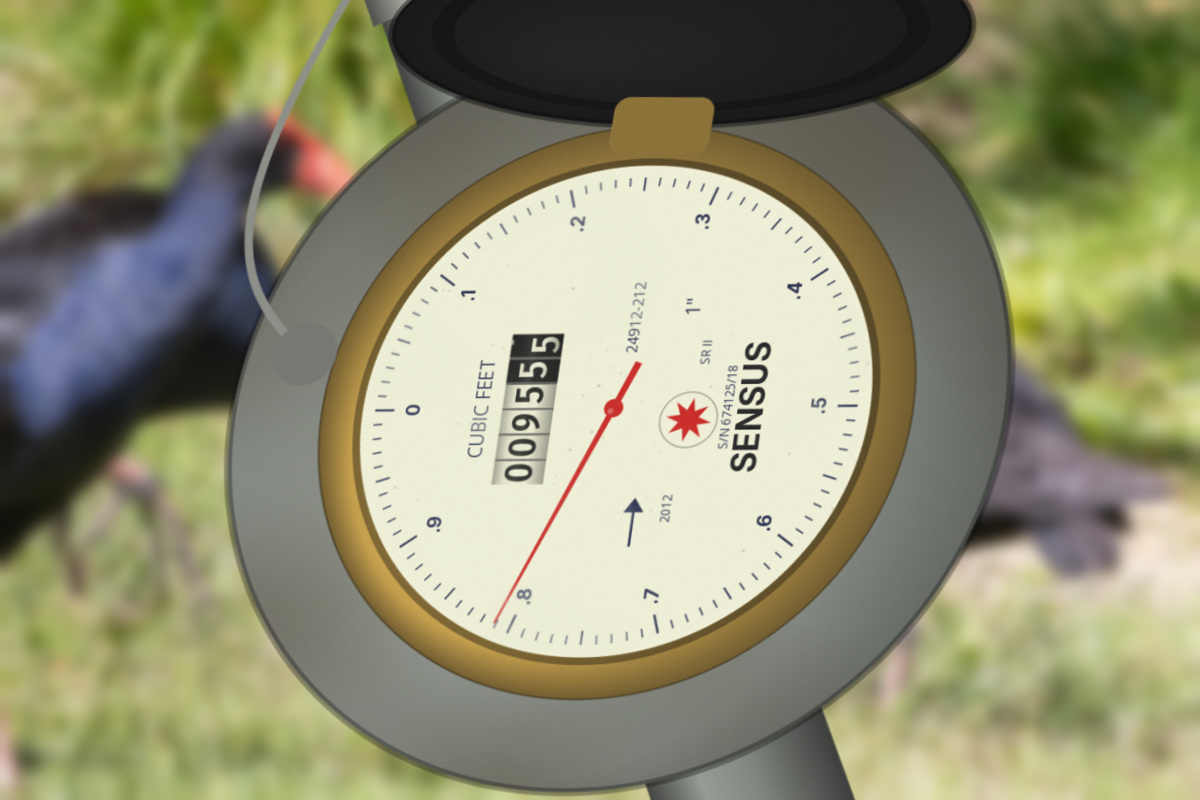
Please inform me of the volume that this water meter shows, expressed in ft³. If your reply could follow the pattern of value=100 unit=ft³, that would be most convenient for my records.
value=9554.81 unit=ft³
